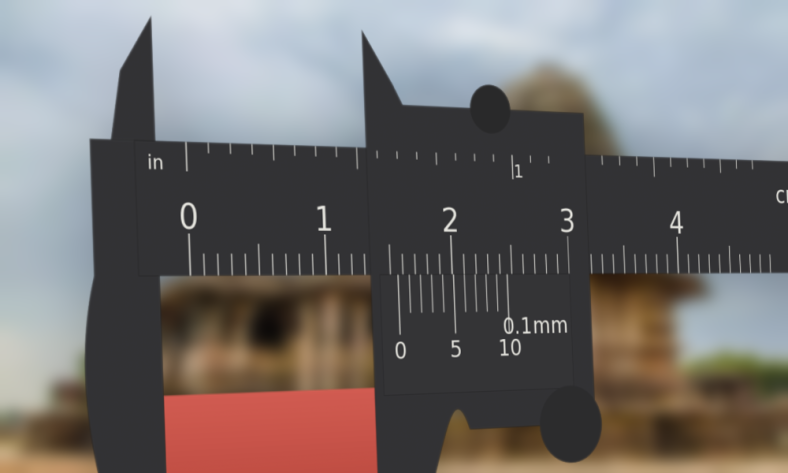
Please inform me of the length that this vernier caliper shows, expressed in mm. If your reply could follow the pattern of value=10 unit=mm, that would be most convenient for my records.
value=15.6 unit=mm
